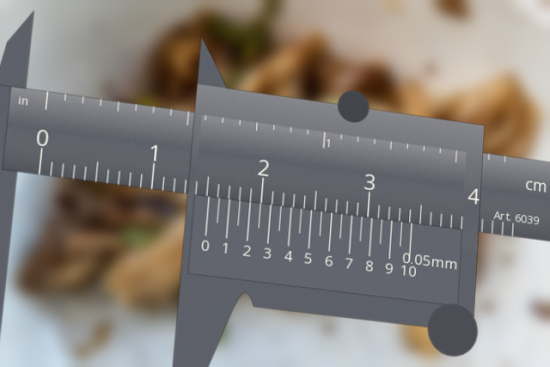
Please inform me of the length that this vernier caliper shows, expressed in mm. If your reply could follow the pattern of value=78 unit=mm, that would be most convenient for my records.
value=15.2 unit=mm
